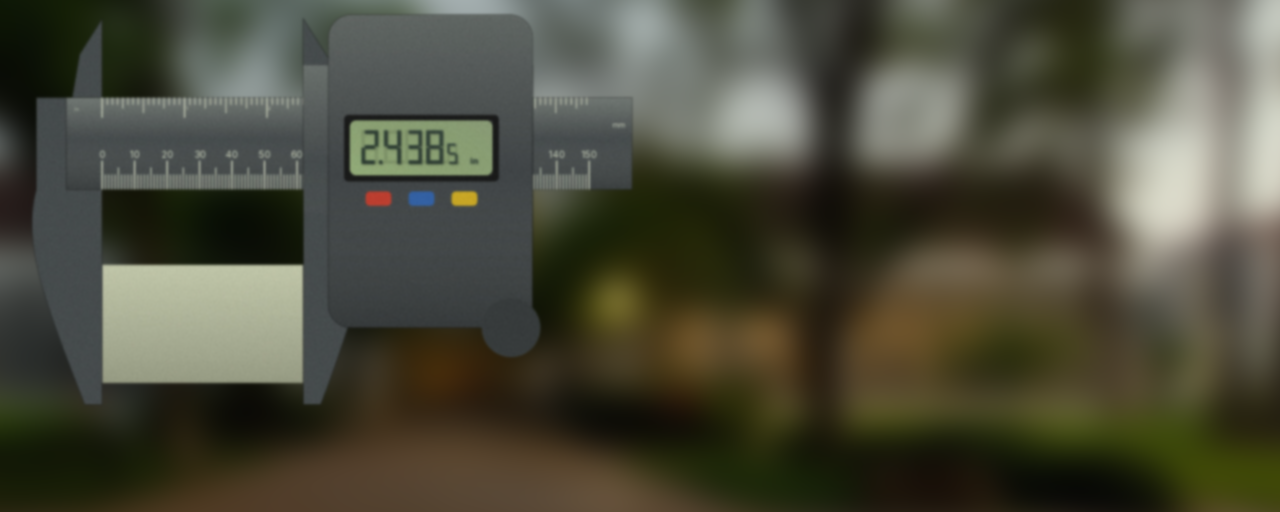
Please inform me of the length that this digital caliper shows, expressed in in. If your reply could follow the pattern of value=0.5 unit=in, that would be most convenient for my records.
value=2.4385 unit=in
